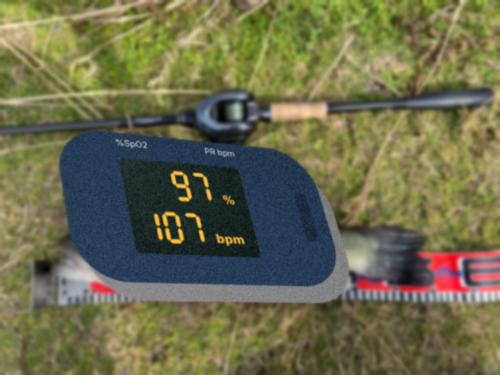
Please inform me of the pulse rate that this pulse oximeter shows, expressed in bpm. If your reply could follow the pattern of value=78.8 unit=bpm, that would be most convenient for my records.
value=107 unit=bpm
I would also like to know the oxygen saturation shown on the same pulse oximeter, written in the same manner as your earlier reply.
value=97 unit=%
